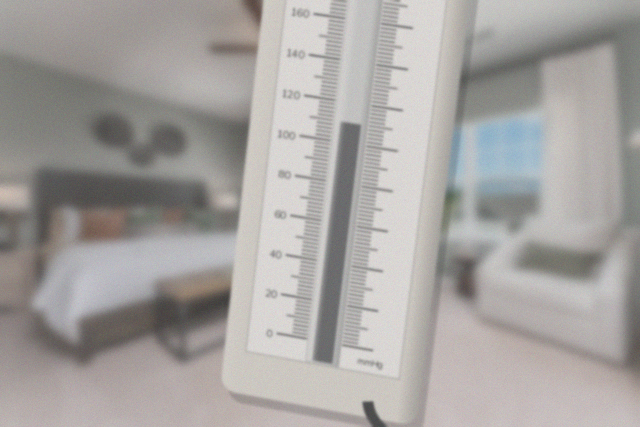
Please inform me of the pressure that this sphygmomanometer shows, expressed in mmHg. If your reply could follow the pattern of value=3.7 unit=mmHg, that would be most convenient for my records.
value=110 unit=mmHg
